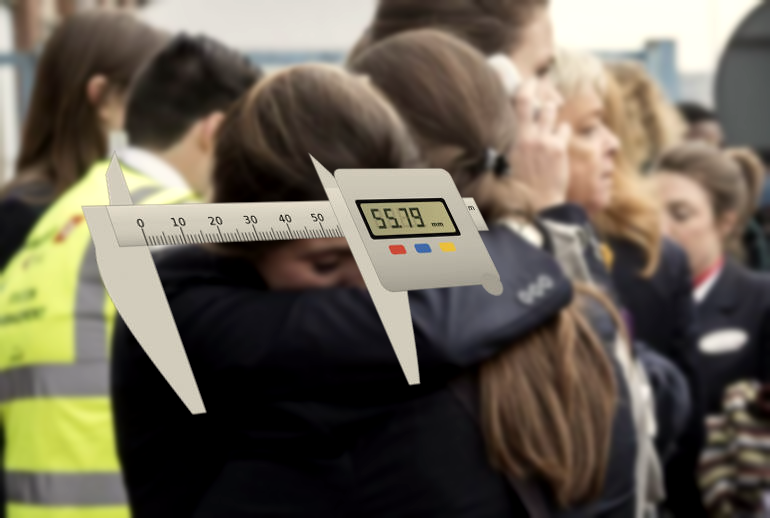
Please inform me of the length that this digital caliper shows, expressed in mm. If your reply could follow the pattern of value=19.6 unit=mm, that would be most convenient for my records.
value=55.79 unit=mm
